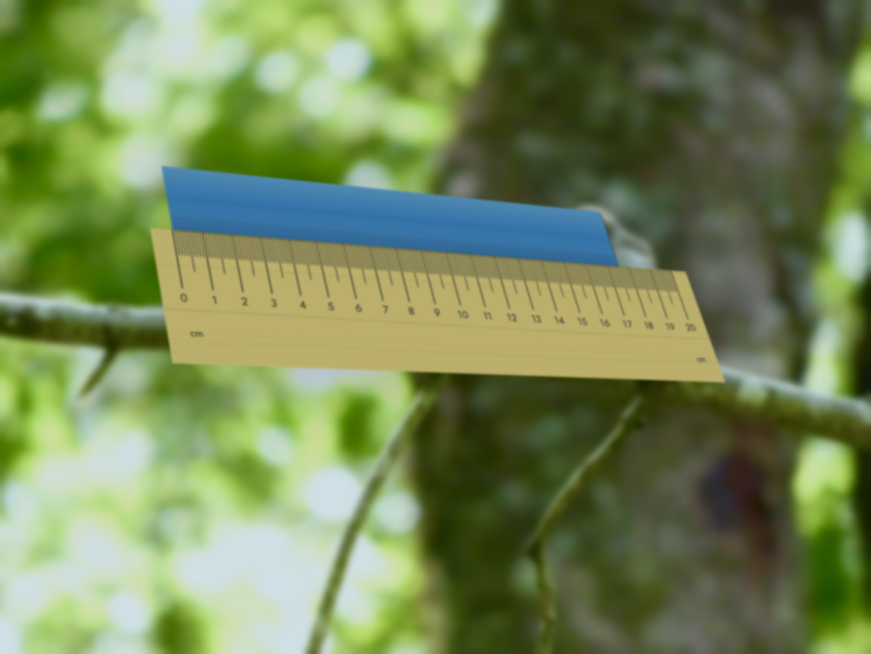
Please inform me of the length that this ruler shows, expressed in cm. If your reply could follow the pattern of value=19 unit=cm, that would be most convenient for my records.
value=17.5 unit=cm
